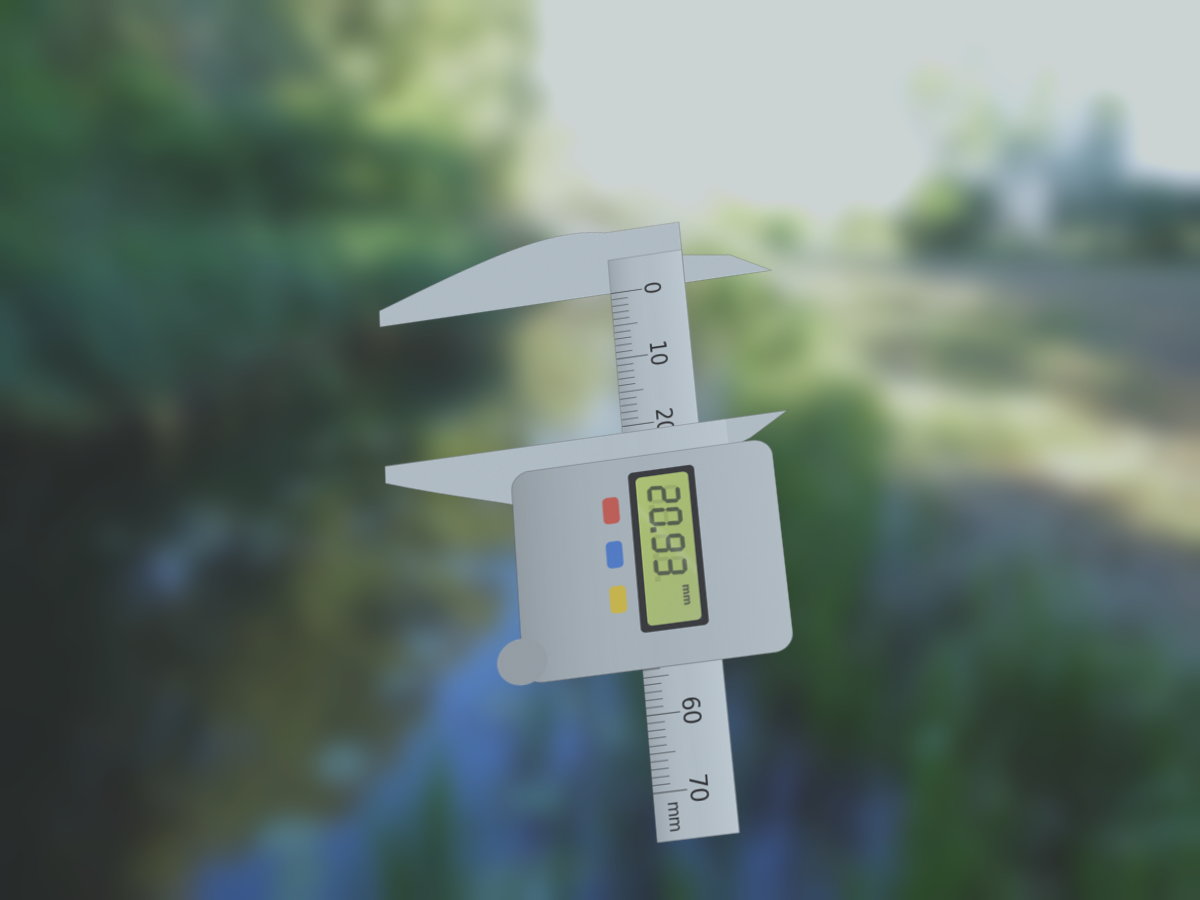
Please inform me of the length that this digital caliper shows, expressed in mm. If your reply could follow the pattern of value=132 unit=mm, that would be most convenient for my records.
value=20.93 unit=mm
